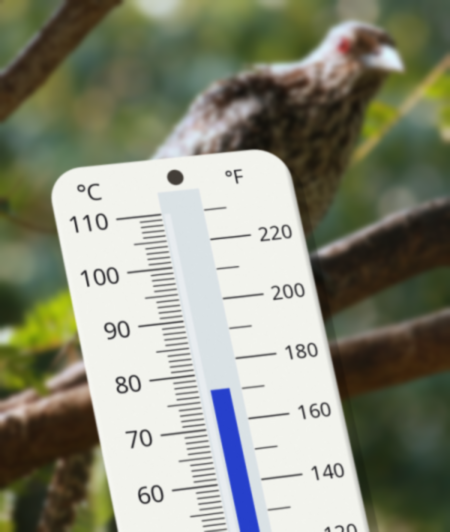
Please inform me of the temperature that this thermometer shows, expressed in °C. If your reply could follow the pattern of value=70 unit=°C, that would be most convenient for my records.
value=77 unit=°C
